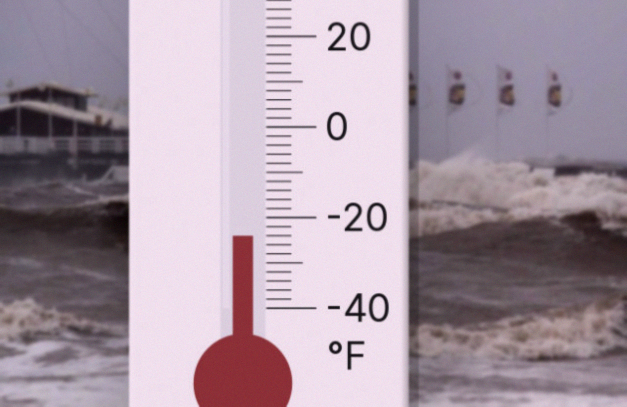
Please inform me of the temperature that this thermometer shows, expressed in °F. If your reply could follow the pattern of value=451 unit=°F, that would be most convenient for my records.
value=-24 unit=°F
